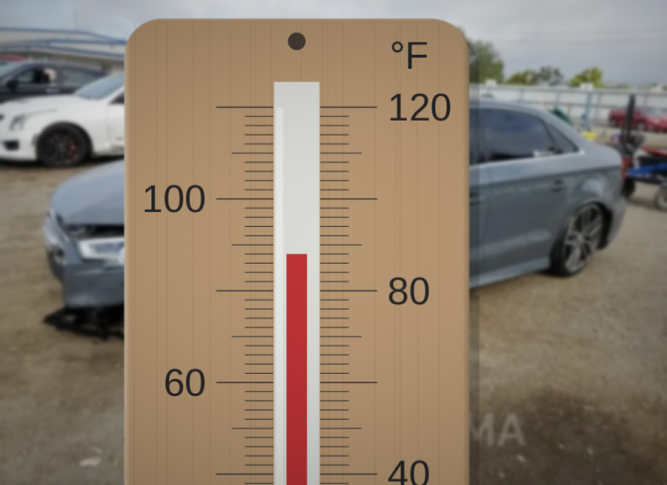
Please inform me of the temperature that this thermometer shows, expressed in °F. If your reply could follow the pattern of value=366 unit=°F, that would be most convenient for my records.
value=88 unit=°F
